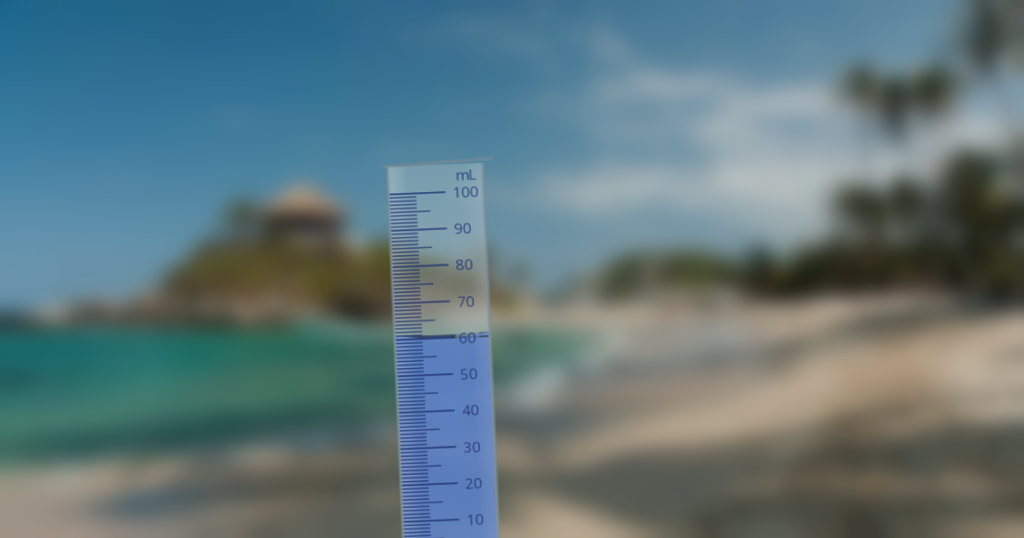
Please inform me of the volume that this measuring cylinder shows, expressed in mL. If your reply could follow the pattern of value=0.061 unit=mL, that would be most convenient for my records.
value=60 unit=mL
